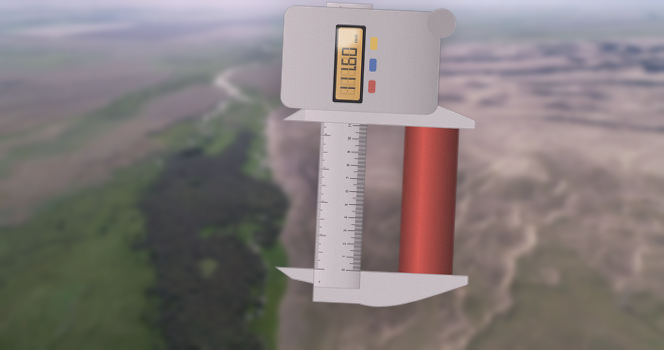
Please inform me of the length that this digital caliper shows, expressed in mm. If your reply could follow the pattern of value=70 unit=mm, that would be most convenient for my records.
value=111.60 unit=mm
